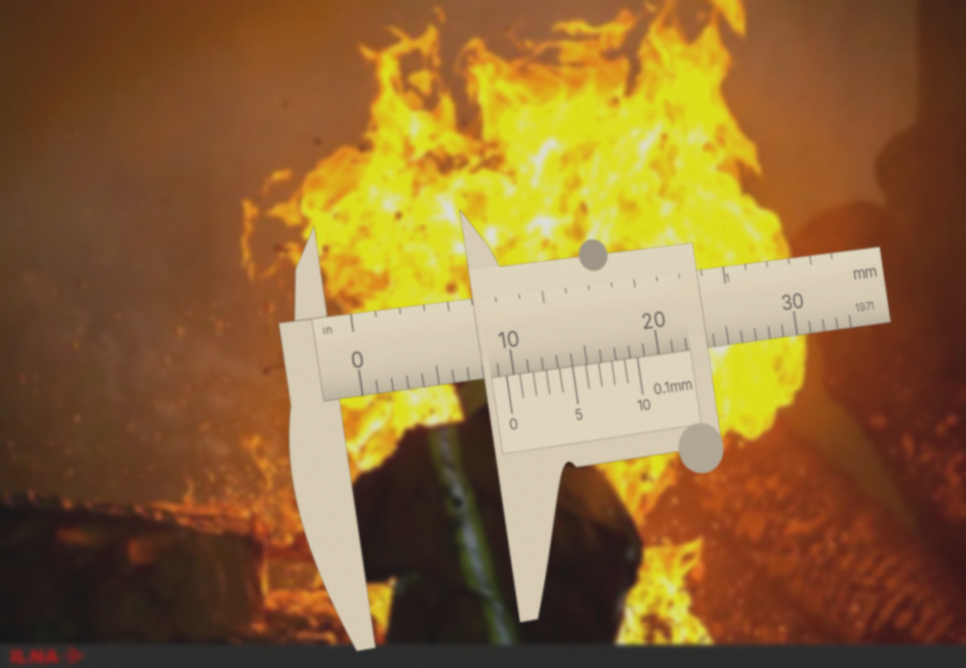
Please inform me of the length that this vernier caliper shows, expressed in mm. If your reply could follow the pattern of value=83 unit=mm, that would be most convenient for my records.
value=9.5 unit=mm
